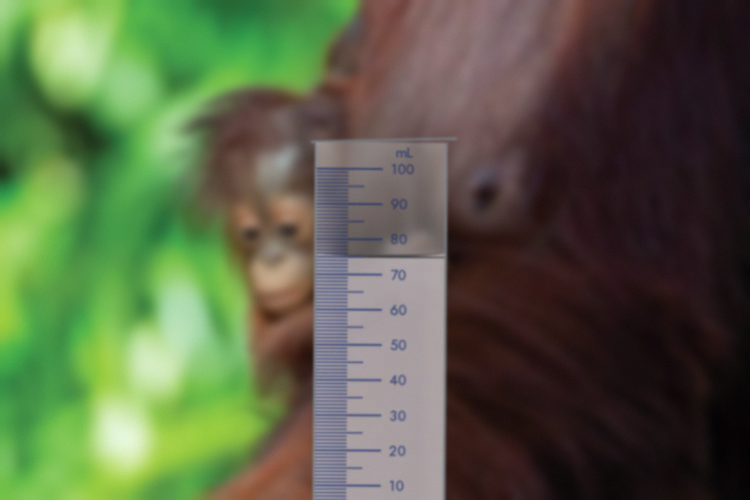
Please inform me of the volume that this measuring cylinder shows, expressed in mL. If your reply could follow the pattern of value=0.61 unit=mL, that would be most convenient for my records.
value=75 unit=mL
